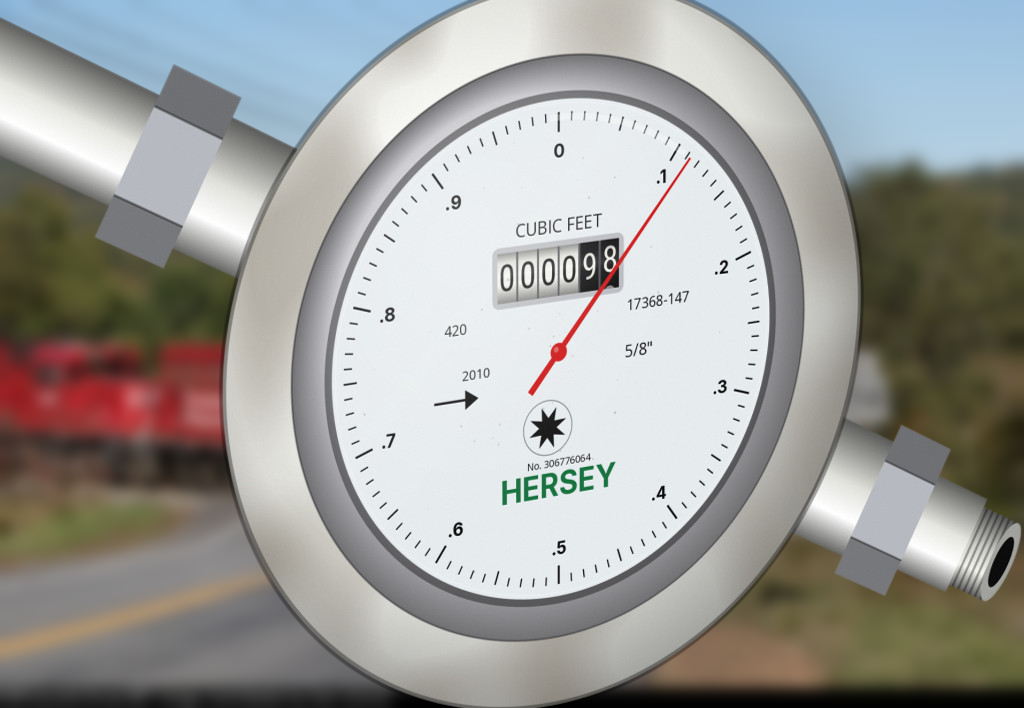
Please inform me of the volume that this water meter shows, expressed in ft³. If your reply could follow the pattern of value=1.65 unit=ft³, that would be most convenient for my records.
value=98.11 unit=ft³
